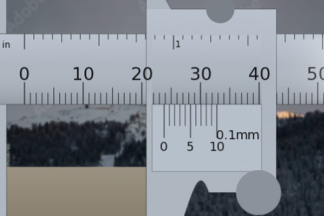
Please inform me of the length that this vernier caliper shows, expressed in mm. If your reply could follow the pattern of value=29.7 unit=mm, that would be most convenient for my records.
value=23.8 unit=mm
